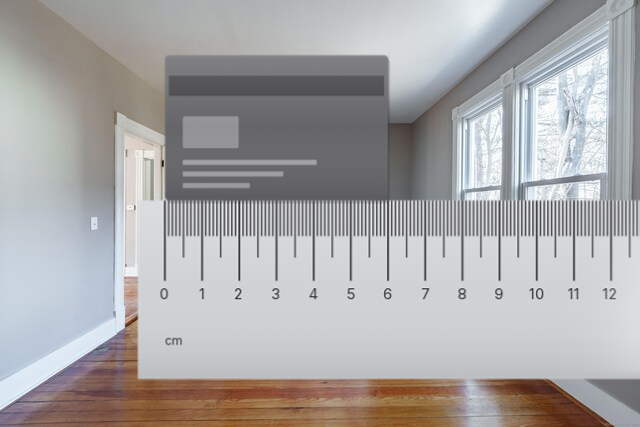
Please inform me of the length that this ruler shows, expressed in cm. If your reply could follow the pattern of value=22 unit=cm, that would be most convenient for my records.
value=6 unit=cm
